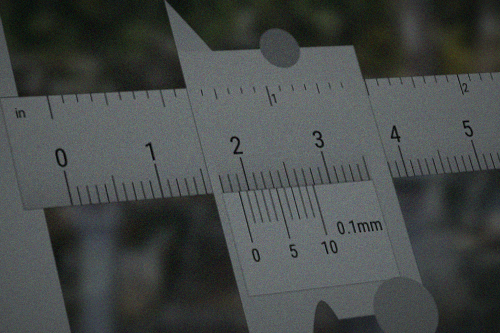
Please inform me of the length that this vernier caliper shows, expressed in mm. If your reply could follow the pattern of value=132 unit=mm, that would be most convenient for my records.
value=18.8 unit=mm
